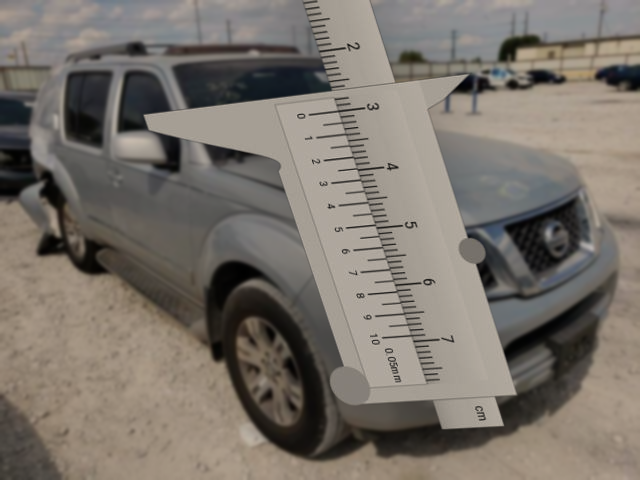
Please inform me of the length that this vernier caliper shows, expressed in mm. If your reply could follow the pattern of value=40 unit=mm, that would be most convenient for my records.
value=30.0 unit=mm
